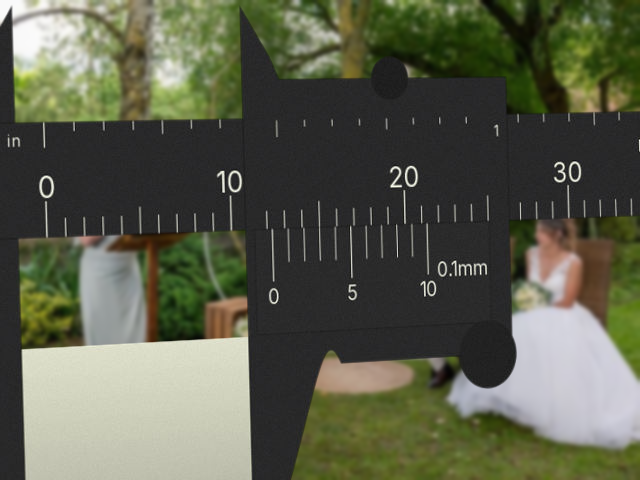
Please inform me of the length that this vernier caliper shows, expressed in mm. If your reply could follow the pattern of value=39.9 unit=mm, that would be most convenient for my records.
value=12.3 unit=mm
